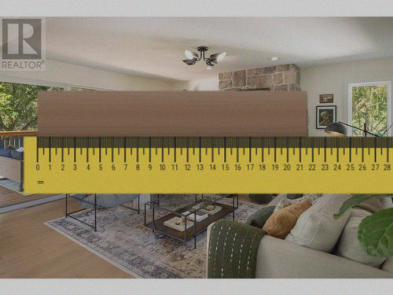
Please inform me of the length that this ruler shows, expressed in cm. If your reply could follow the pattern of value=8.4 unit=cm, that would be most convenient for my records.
value=21.5 unit=cm
